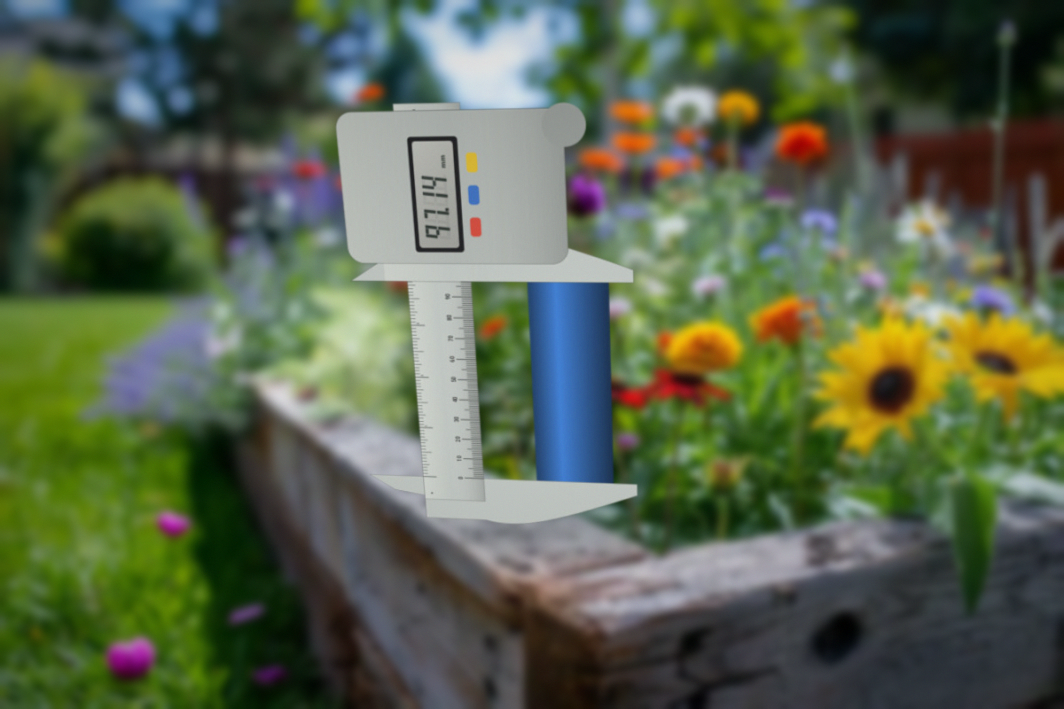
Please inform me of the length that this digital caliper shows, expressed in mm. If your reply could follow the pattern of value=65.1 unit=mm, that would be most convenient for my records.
value=97.14 unit=mm
